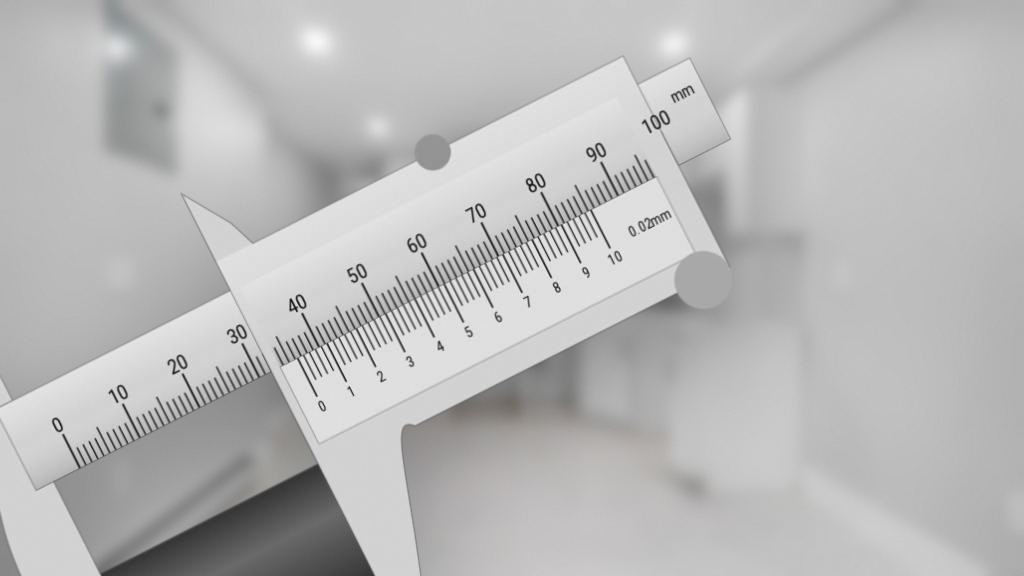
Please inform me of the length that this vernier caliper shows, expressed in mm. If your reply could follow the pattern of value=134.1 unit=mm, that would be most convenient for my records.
value=36.4 unit=mm
